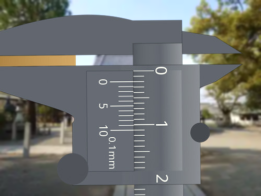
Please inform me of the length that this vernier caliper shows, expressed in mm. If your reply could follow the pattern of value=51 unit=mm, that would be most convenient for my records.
value=2.0 unit=mm
